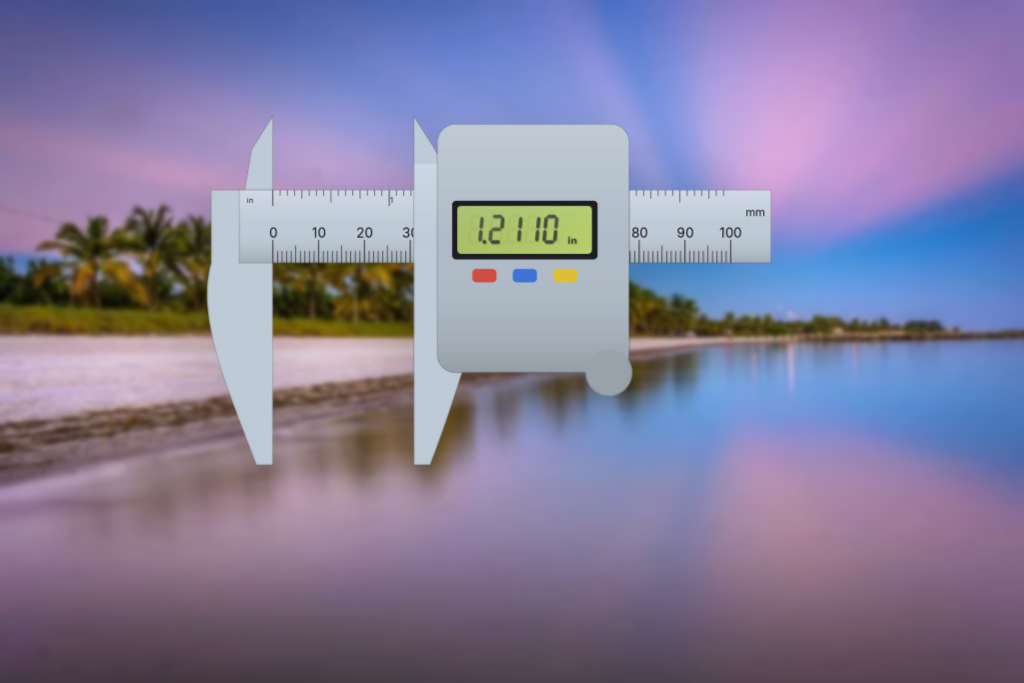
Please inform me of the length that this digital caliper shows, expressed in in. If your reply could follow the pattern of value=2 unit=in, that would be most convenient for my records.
value=1.2110 unit=in
